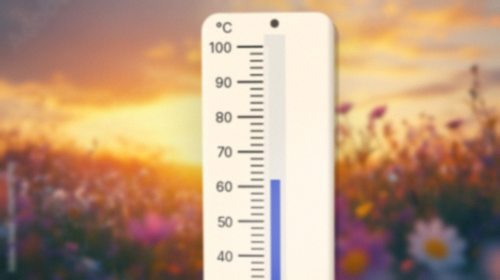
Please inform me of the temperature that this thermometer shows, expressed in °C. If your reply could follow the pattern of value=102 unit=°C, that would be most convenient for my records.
value=62 unit=°C
